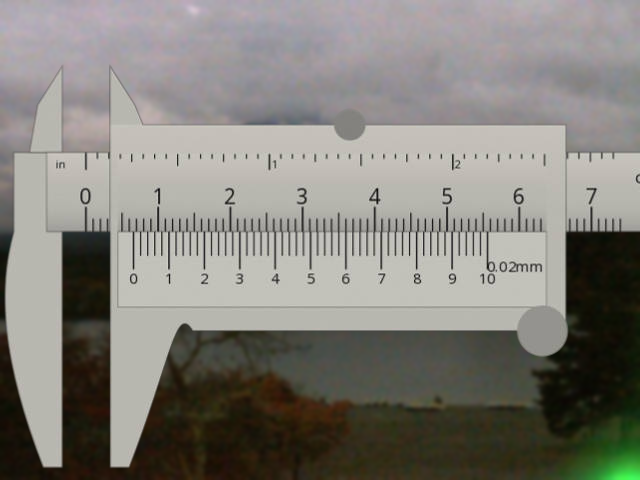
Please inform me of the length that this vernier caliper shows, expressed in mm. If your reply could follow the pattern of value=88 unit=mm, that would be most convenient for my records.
value=6.6 unit=mm
